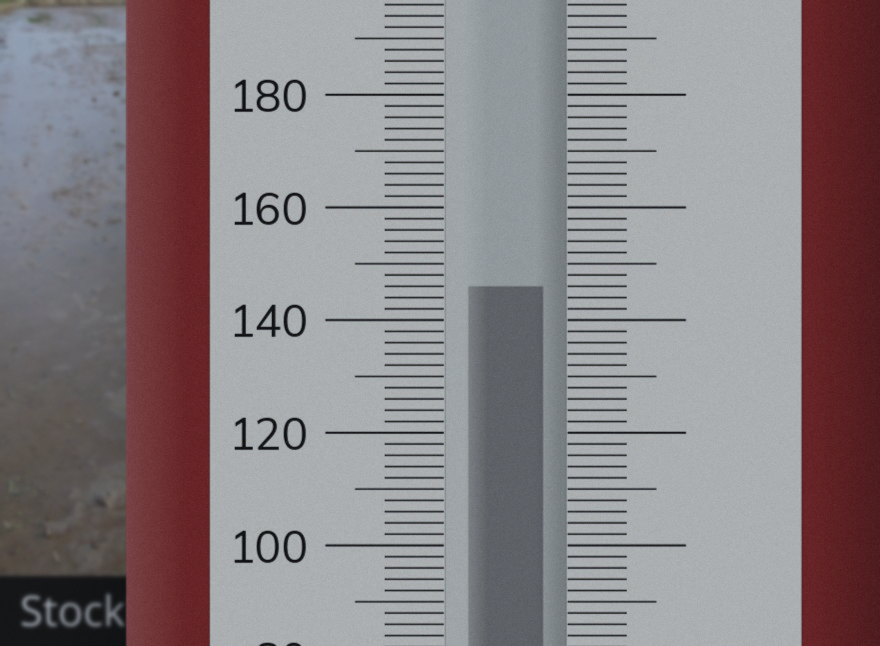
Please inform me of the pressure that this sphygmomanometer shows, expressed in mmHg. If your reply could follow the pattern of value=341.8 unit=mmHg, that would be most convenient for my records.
value=146 unit=mmHg
